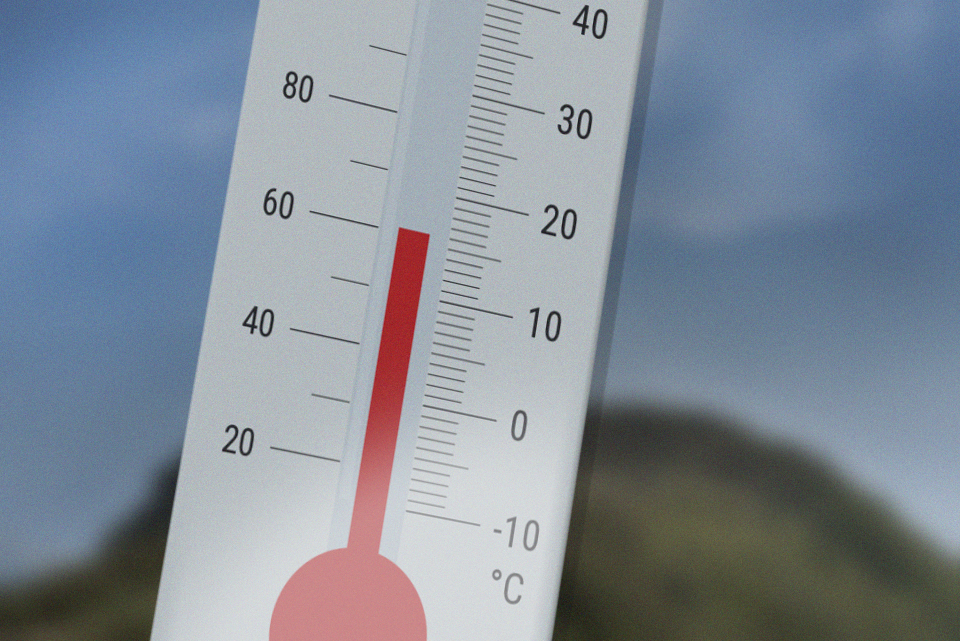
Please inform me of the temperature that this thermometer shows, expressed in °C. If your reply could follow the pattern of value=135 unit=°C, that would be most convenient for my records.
value=16 unit=°C
